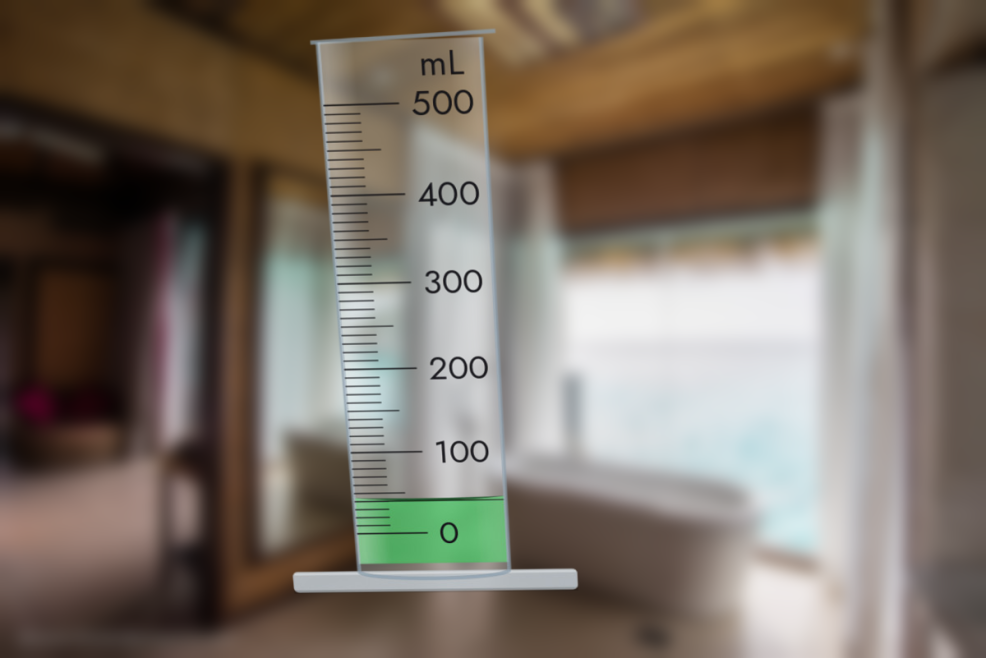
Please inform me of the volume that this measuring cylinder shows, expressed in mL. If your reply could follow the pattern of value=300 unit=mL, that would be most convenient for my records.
value=40 unit=mL
